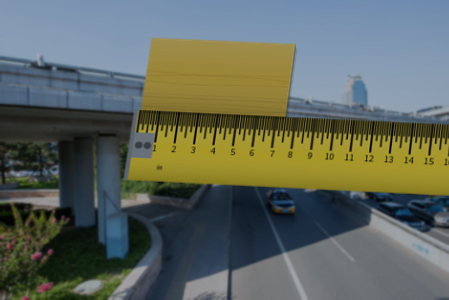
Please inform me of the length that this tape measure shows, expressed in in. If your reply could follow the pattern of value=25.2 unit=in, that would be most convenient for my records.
value=7.5 unit=in
